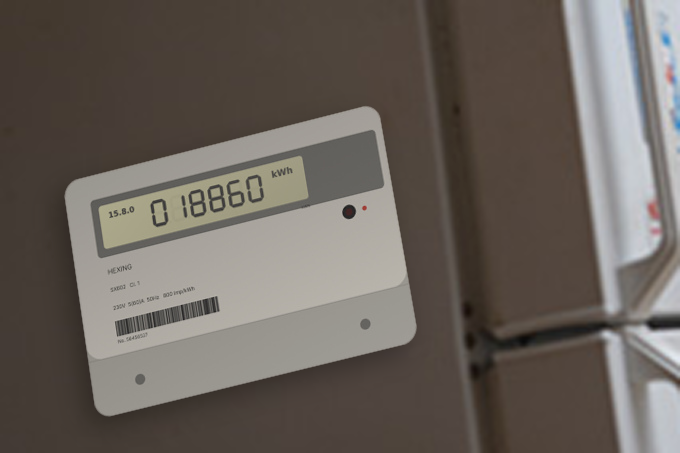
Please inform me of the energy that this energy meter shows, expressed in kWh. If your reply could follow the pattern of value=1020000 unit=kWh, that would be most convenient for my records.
value=18860 unit=kWh
